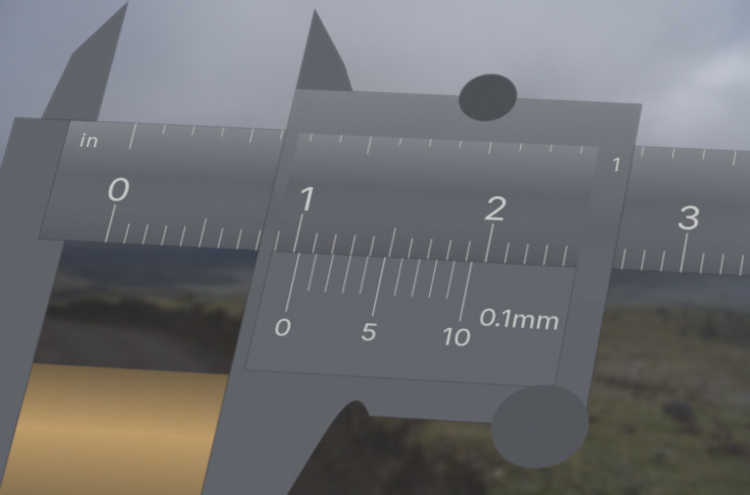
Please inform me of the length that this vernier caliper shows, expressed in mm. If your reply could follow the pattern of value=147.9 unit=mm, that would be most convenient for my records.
value=10.3 unit=mm
